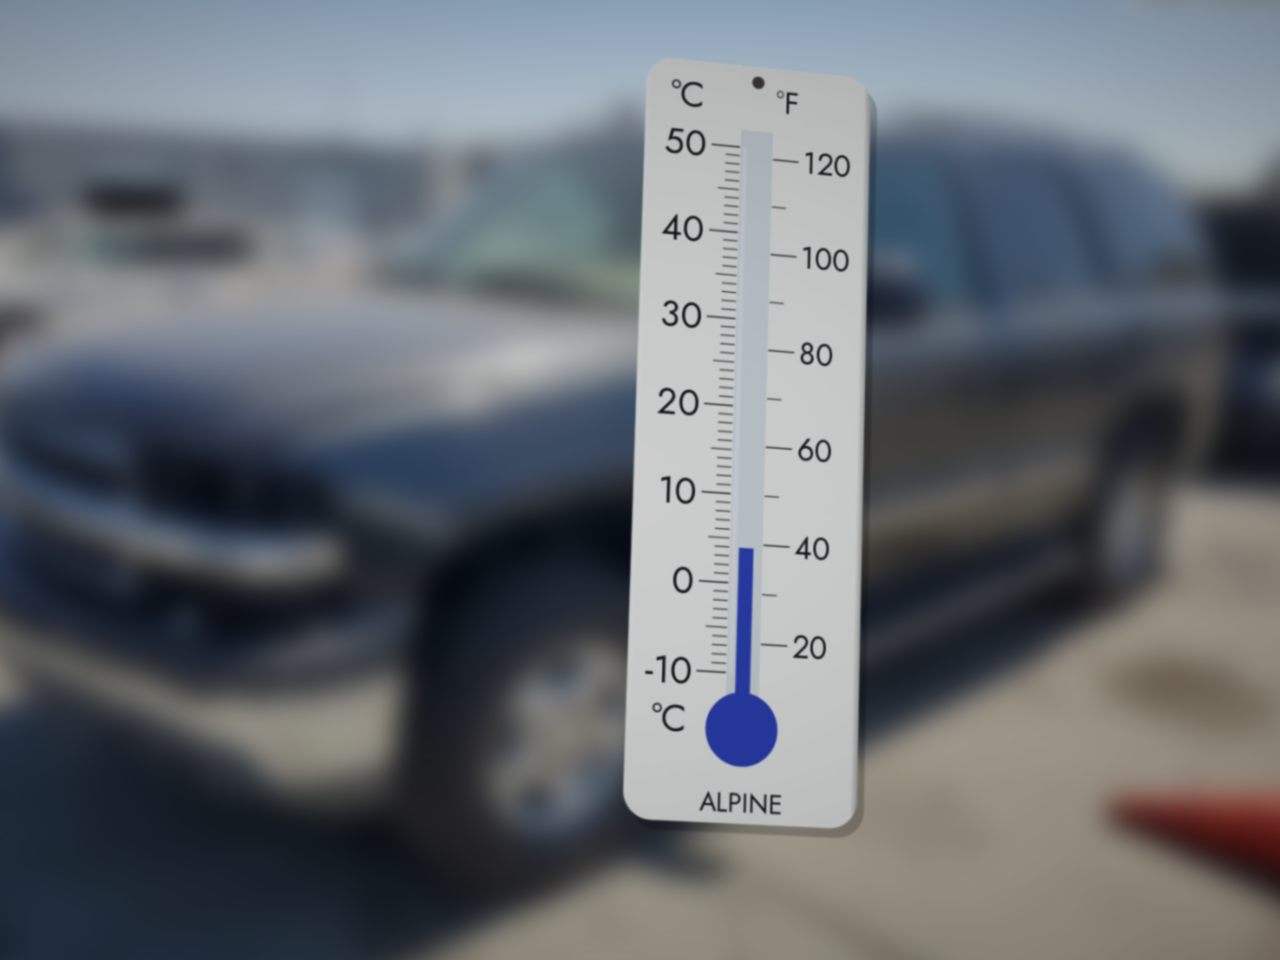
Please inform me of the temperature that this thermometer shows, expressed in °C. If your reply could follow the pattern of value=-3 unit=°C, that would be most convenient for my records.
value=4 unit=°C
